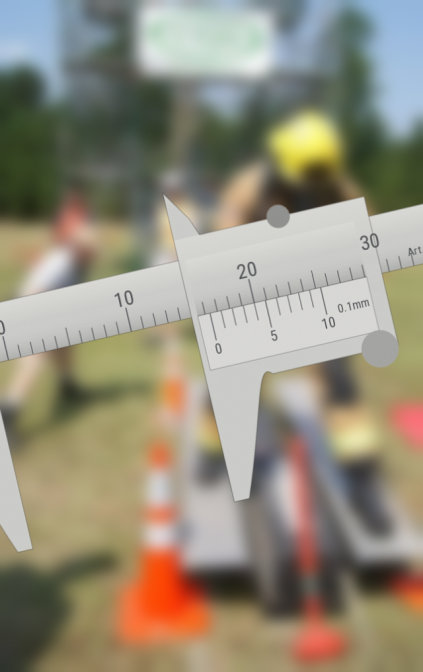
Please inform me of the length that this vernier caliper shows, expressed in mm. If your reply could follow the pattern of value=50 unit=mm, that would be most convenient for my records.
value=16.4 unit=mm
